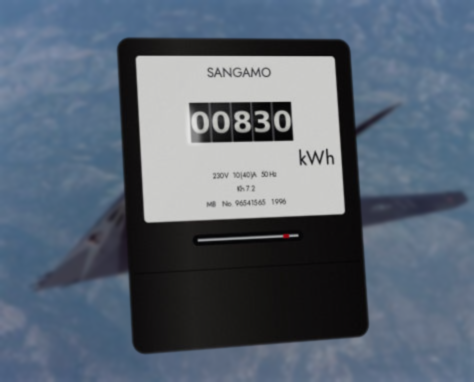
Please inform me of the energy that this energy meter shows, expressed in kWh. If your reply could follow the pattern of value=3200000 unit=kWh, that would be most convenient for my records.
value=830 unit=kWh
